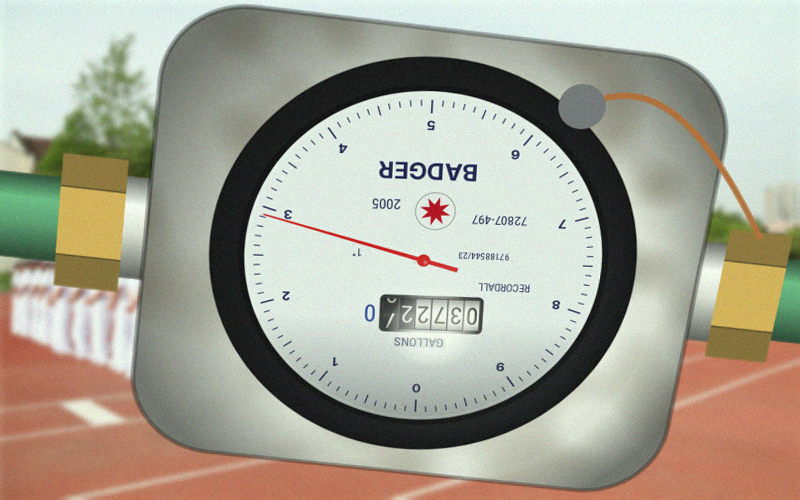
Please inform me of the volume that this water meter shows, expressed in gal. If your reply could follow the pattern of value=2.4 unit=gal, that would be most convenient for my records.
value=372272.9 unit=gal
